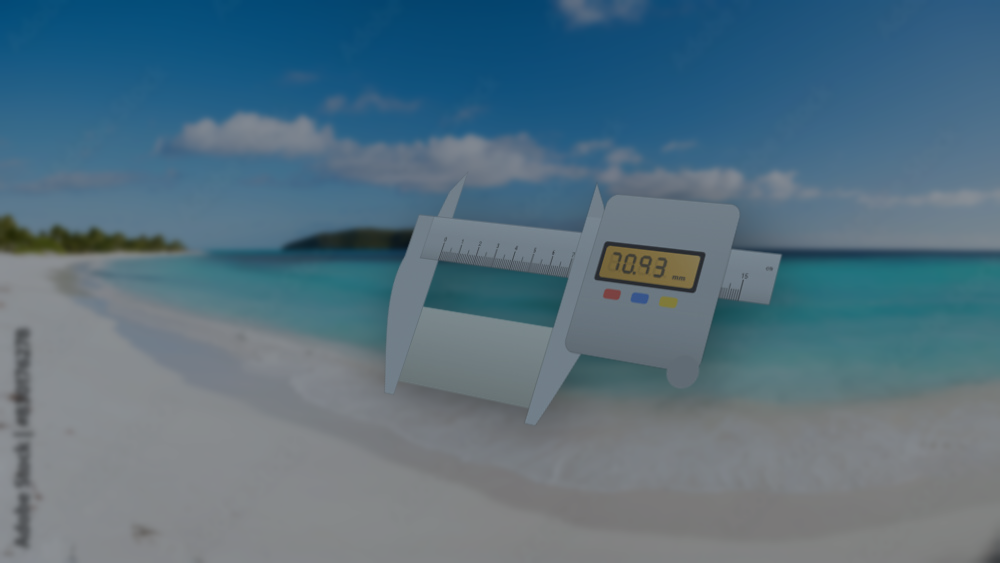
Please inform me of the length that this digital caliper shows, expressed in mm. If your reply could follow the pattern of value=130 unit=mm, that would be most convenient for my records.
value=70.93 unit=mm
